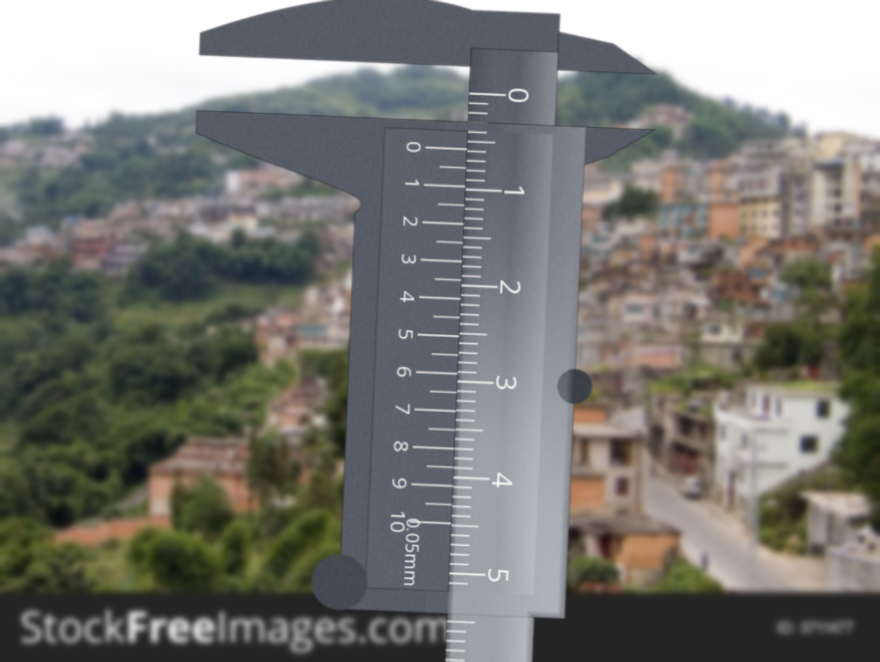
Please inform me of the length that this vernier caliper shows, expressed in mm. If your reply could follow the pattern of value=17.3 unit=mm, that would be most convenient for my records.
value=5.8 unit=mm
